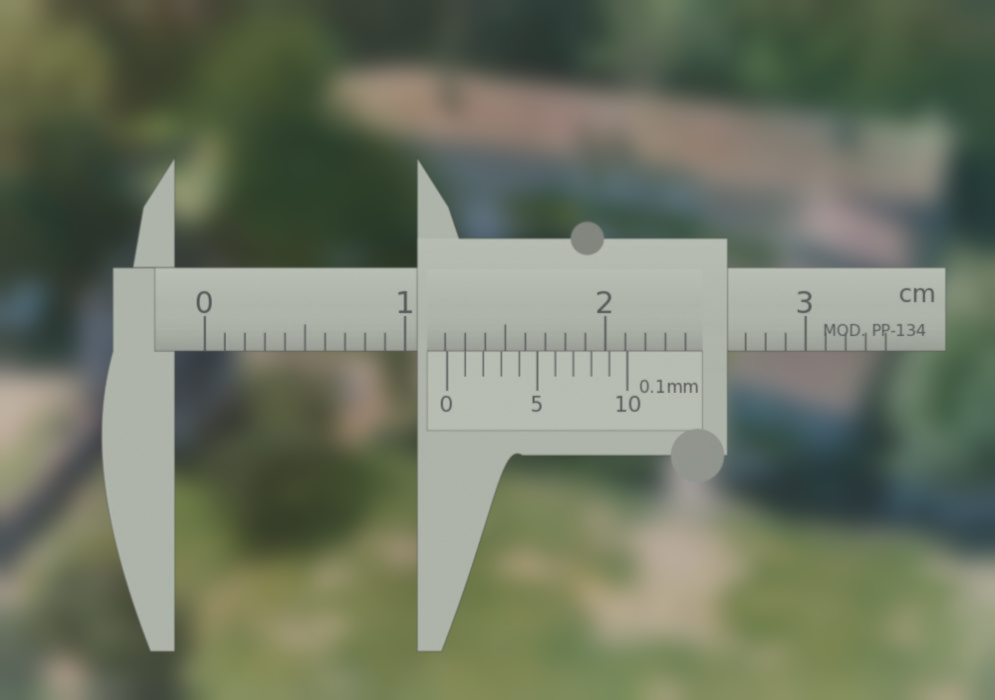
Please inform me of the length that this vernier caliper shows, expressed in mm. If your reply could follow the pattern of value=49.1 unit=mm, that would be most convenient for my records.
value=12.1 unit=mm
